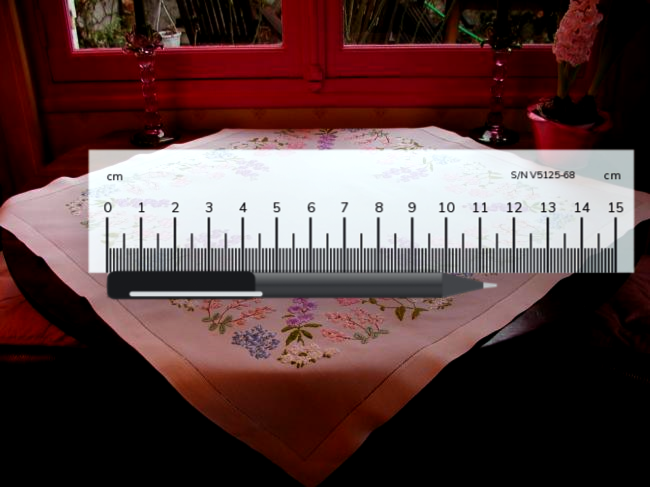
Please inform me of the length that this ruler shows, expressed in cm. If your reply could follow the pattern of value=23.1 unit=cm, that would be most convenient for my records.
value=11.5 unit=cm
